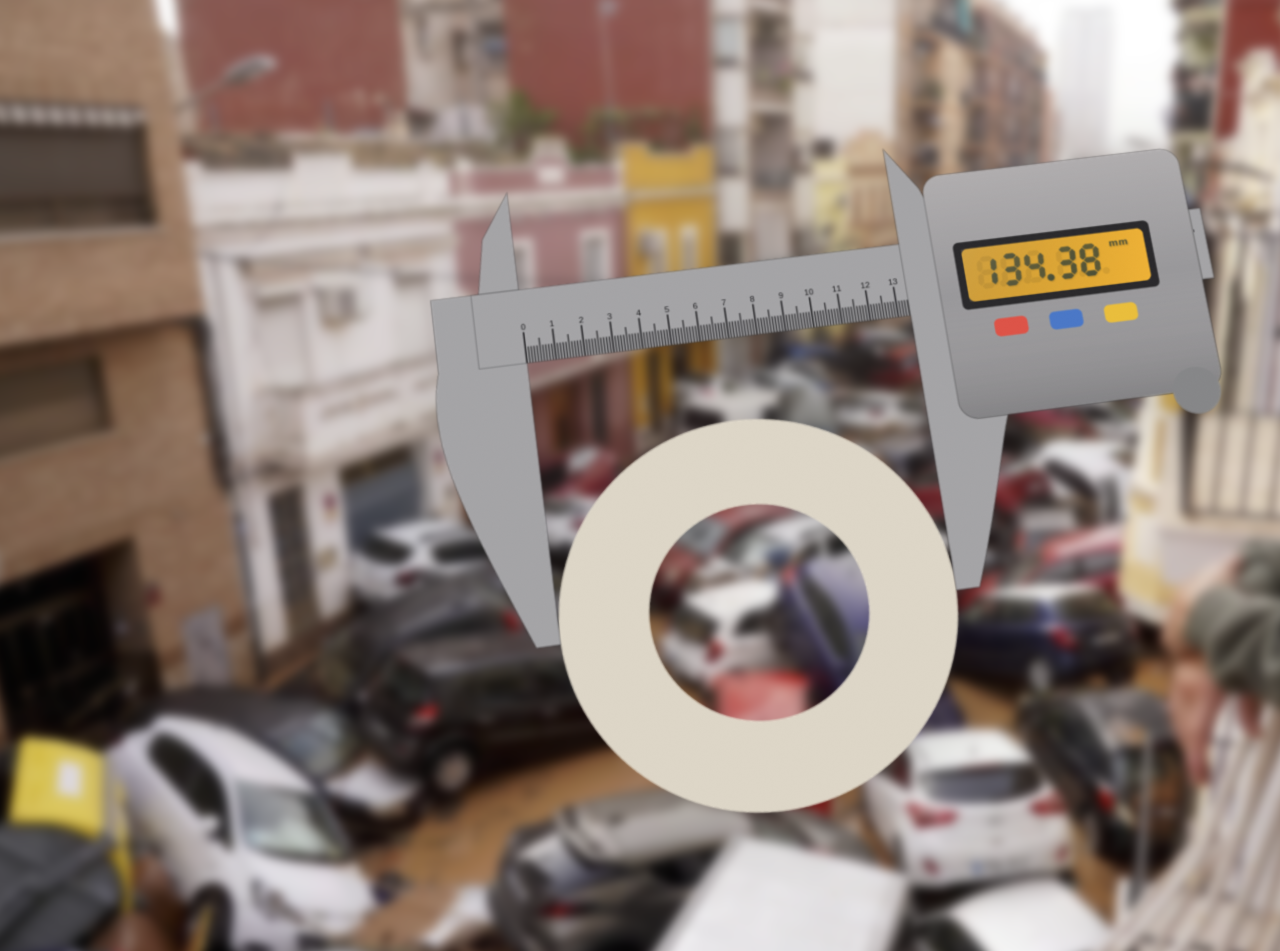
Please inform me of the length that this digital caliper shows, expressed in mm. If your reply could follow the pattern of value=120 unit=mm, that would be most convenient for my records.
value=134.38 unit=mm
